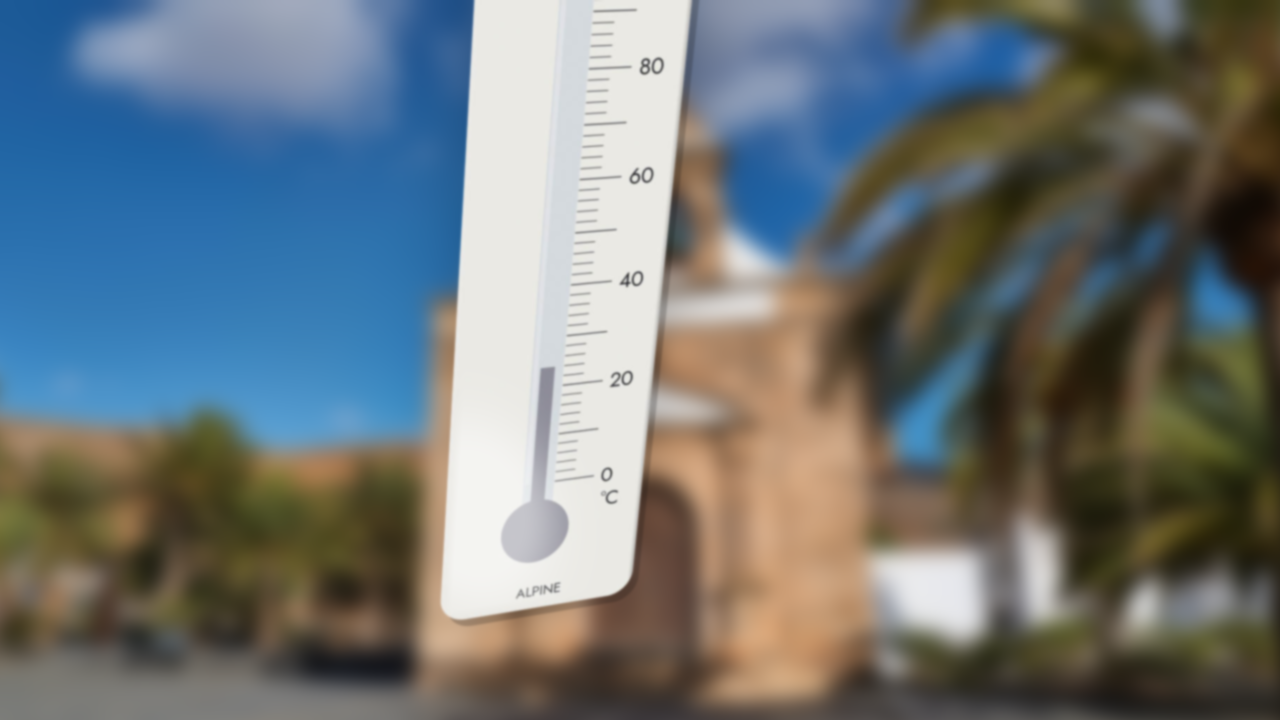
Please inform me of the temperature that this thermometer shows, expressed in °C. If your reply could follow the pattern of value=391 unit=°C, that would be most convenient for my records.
value=24 unit=°C
